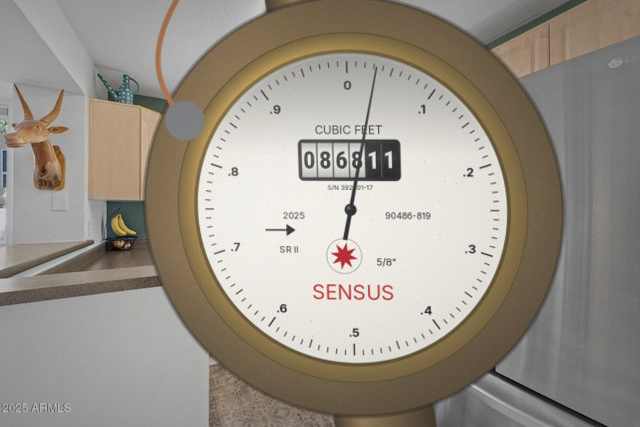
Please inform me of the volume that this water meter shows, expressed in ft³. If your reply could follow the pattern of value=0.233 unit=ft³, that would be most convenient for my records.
value=86811.03 unit=ft³
